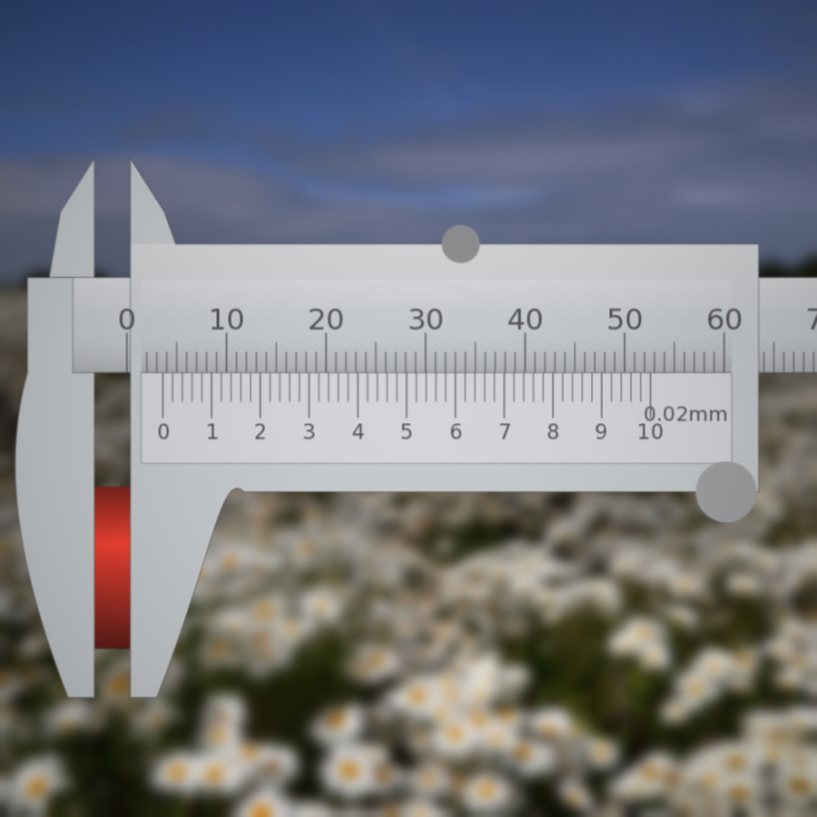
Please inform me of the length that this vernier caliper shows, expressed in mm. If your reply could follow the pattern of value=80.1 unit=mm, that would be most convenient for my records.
value=3.6 unit=mm
